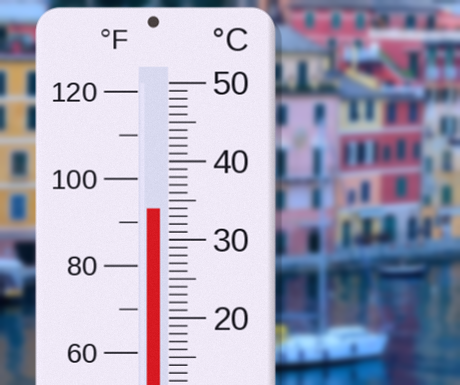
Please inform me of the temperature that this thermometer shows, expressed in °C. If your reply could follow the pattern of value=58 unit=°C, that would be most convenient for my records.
value=34 unit=°C
